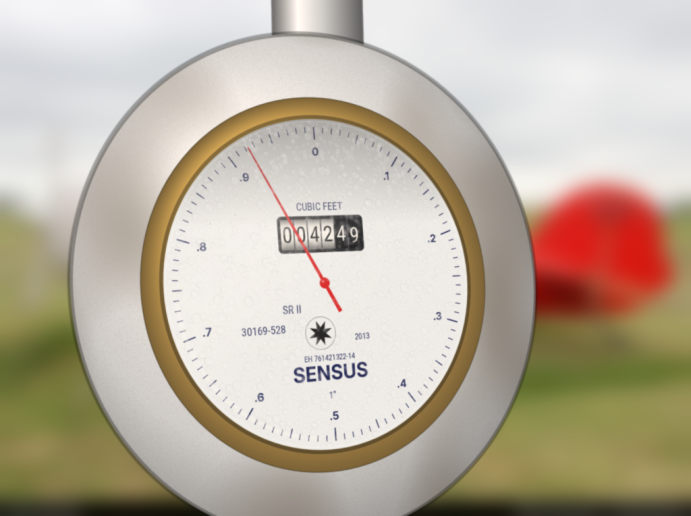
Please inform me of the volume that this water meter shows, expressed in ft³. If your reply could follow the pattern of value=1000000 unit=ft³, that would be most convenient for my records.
value=4248.92 unit=ft³
